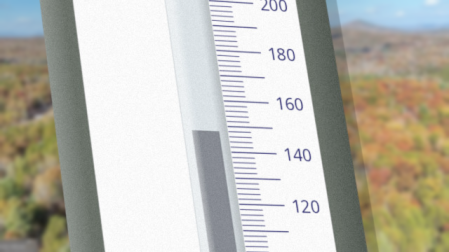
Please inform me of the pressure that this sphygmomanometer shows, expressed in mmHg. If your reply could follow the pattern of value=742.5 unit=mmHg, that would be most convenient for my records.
value=148 unit=mmHg
